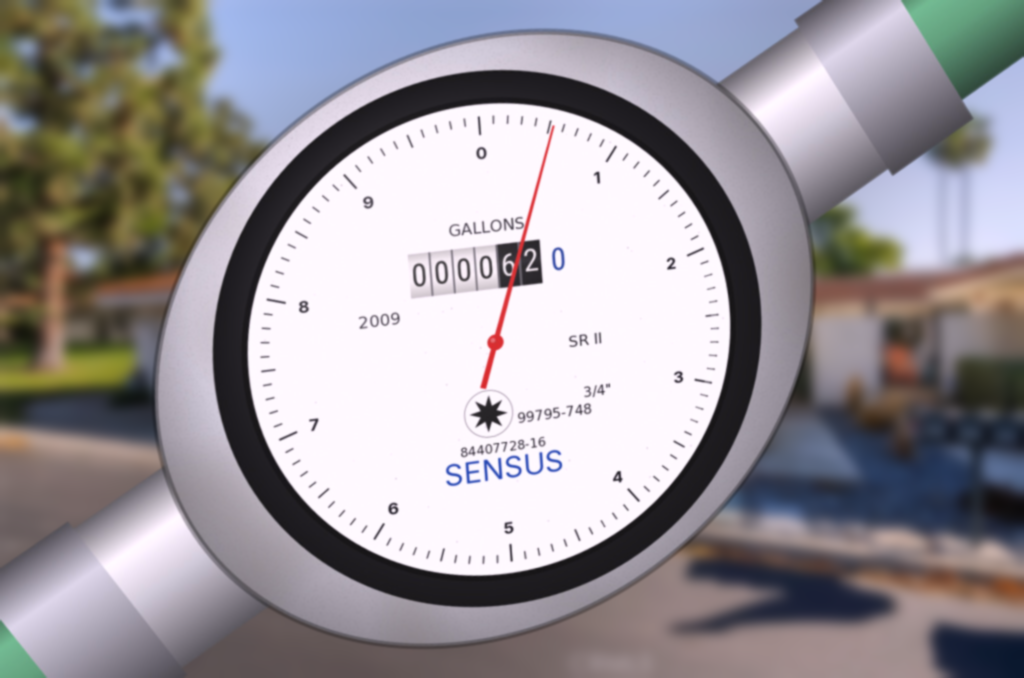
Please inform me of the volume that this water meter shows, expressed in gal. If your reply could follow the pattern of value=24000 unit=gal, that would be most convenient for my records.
value=620.5 unit=gal
